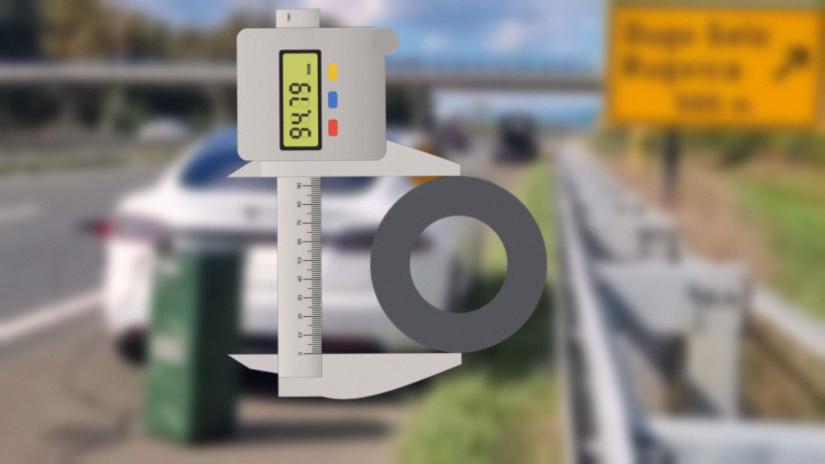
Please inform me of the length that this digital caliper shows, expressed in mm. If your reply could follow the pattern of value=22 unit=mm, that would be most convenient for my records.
value=94.79 unit=mm
